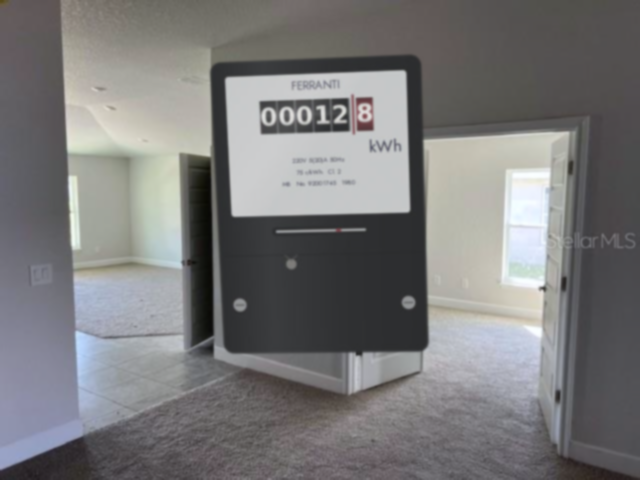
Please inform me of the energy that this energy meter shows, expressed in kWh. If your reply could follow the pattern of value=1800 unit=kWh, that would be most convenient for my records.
value=12.8 unit=kWh
